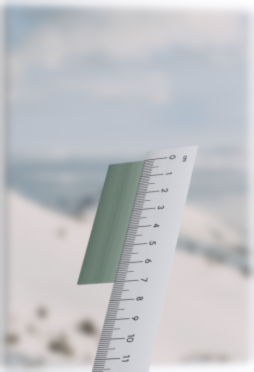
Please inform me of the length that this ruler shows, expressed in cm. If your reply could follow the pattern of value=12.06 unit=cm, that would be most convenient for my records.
value=7 unit=cm
